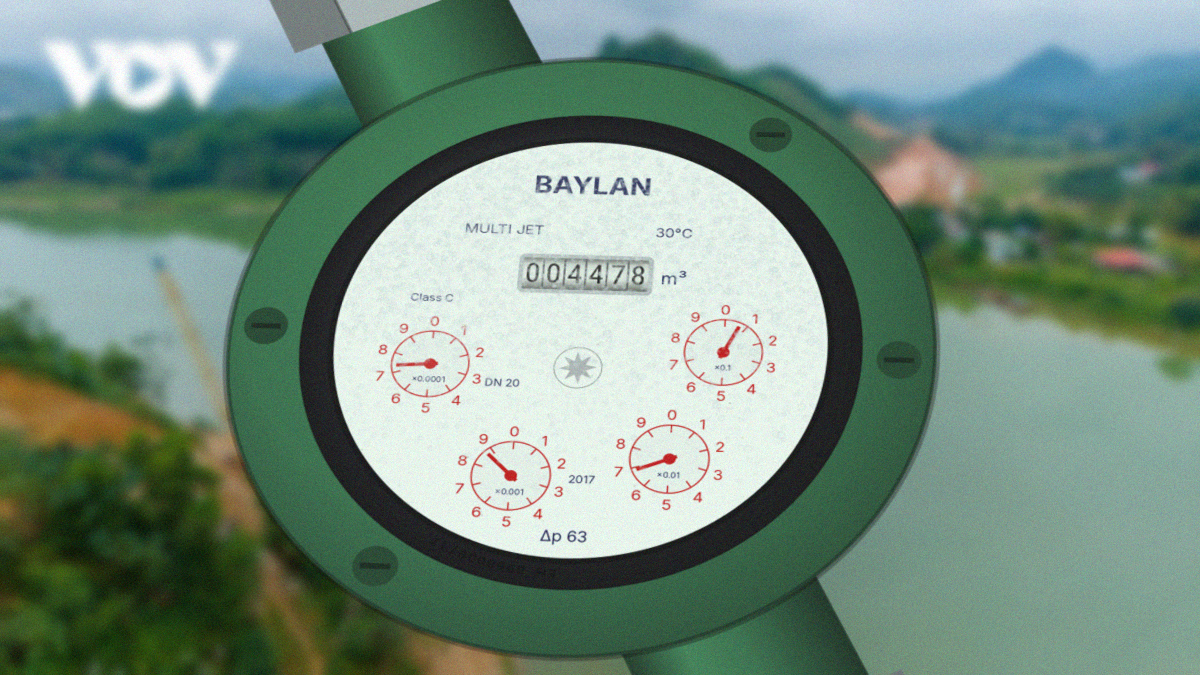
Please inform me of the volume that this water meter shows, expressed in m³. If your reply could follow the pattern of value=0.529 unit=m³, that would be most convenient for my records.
value=4478.0687 unit=m³
